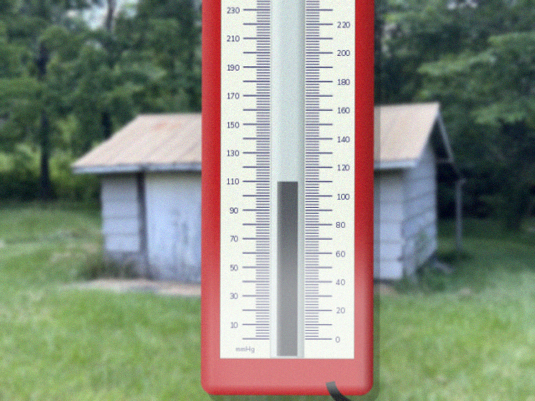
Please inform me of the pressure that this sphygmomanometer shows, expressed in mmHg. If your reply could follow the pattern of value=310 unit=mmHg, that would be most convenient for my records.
value=110 unit=mmHg
